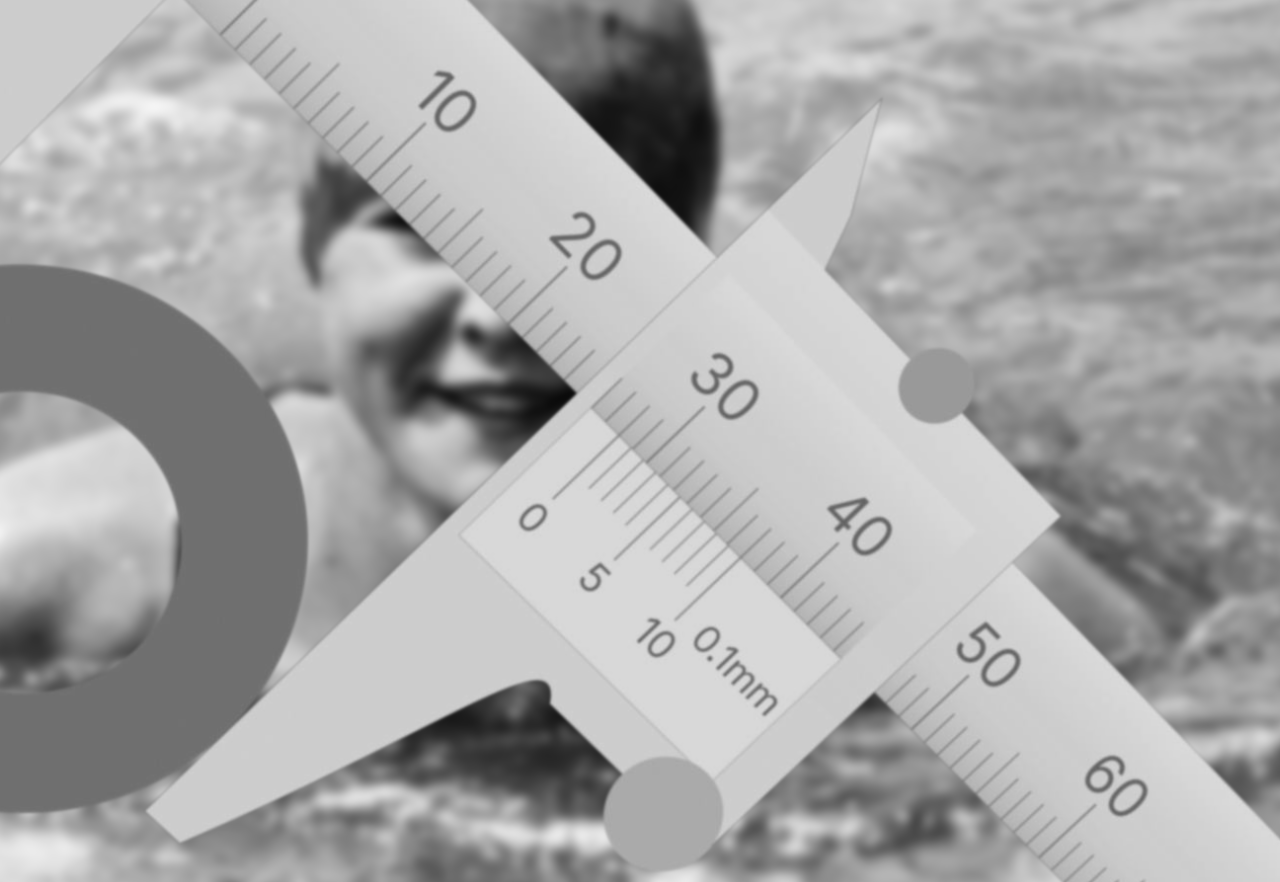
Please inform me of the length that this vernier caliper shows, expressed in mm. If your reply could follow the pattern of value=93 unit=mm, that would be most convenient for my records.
value=28.0 unit=mm
